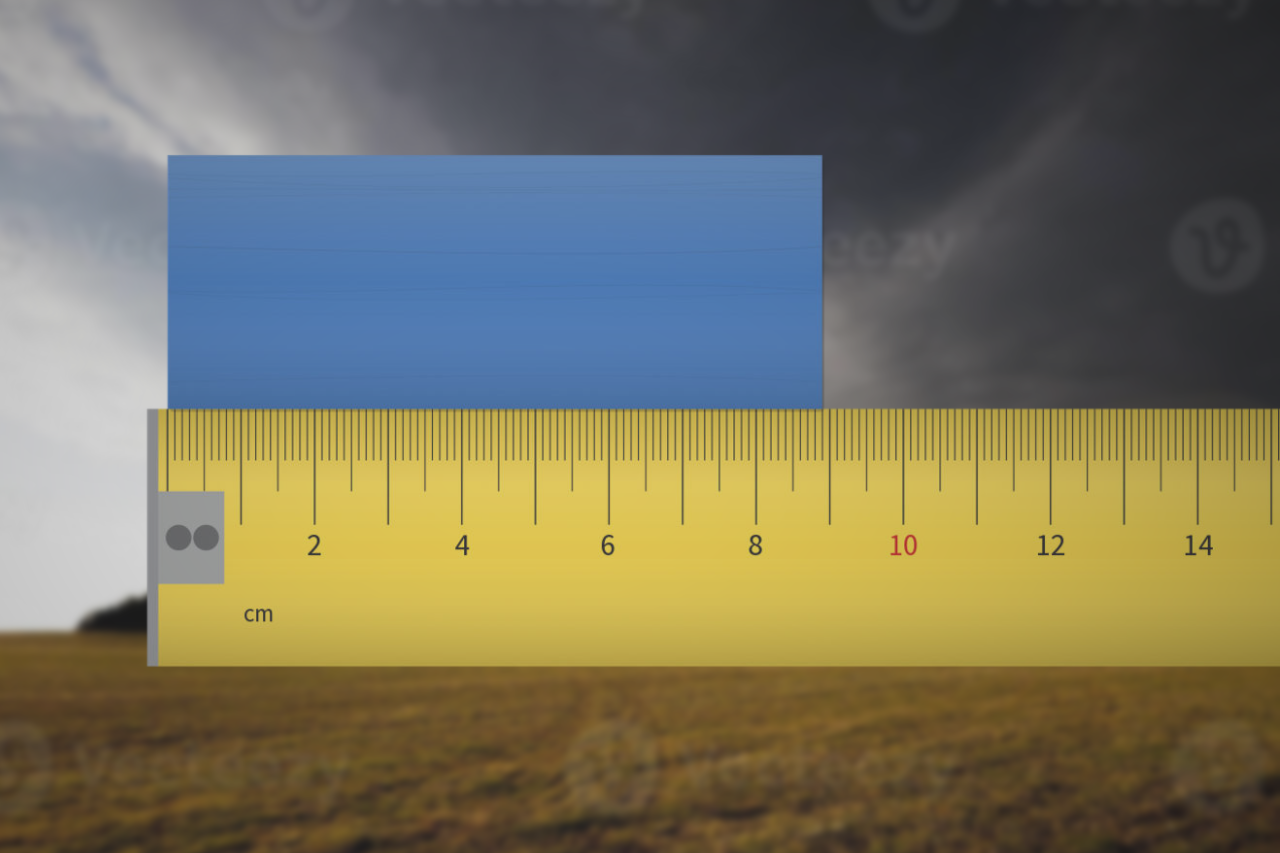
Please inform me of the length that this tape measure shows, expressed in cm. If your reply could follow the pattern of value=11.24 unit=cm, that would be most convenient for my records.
value=8.9 unit=cm
